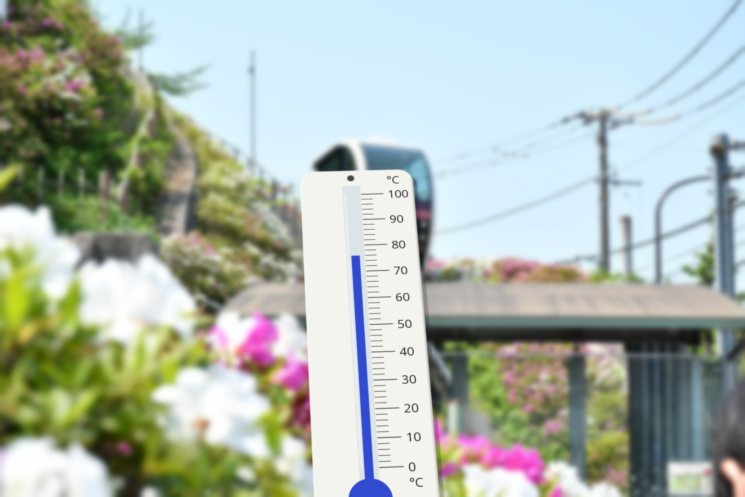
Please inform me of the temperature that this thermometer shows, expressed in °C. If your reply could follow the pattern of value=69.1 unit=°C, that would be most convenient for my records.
value=76 unit=°C
